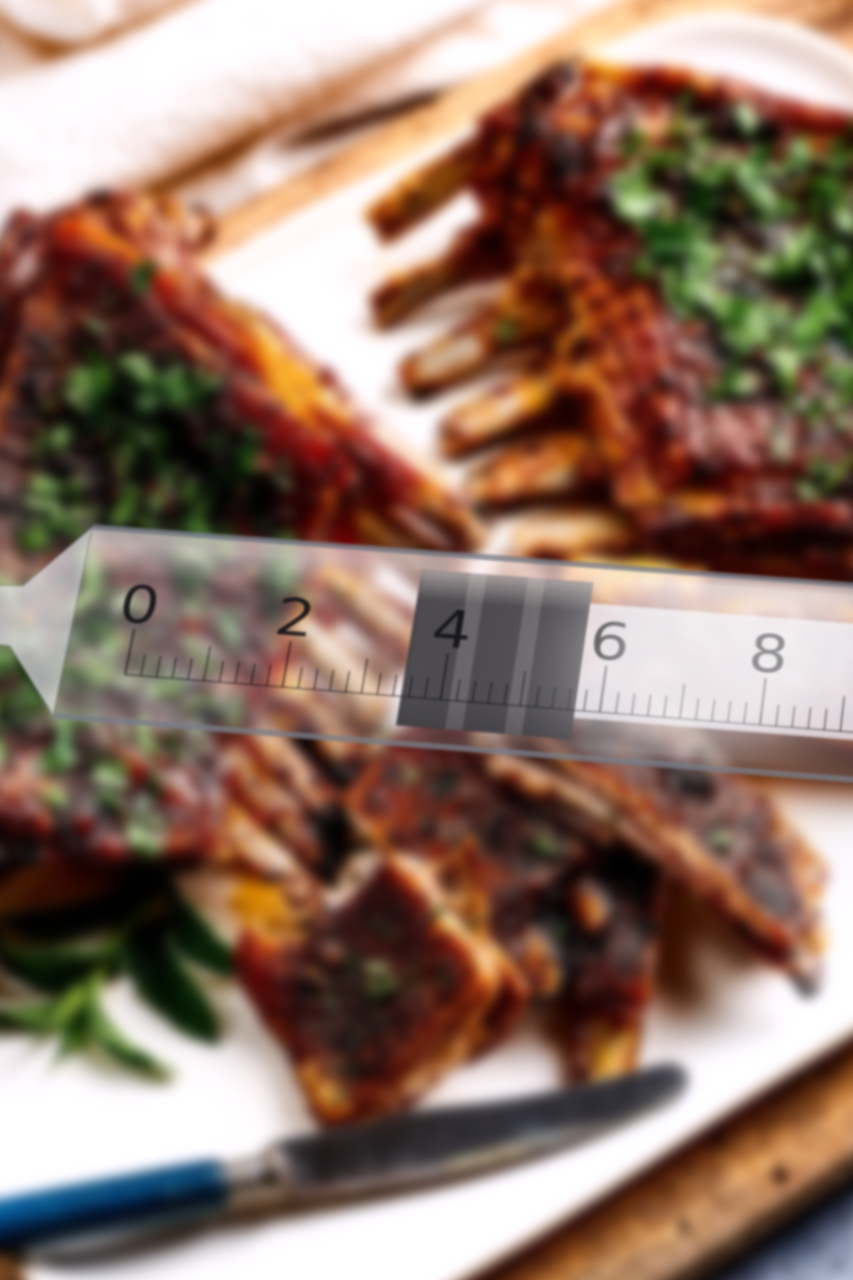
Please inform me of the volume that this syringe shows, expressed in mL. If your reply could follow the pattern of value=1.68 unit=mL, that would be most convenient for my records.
value=3.5 unit=mL
